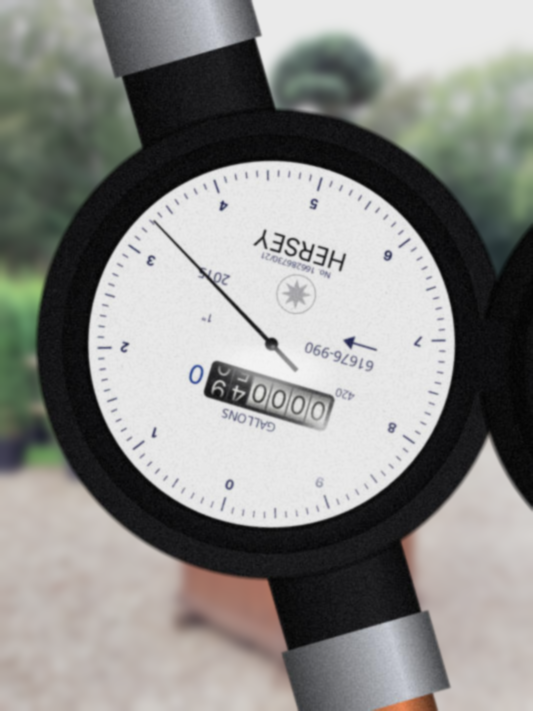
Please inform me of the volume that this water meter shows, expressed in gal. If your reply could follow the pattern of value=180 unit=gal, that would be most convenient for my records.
value=493.3 unit=gal
